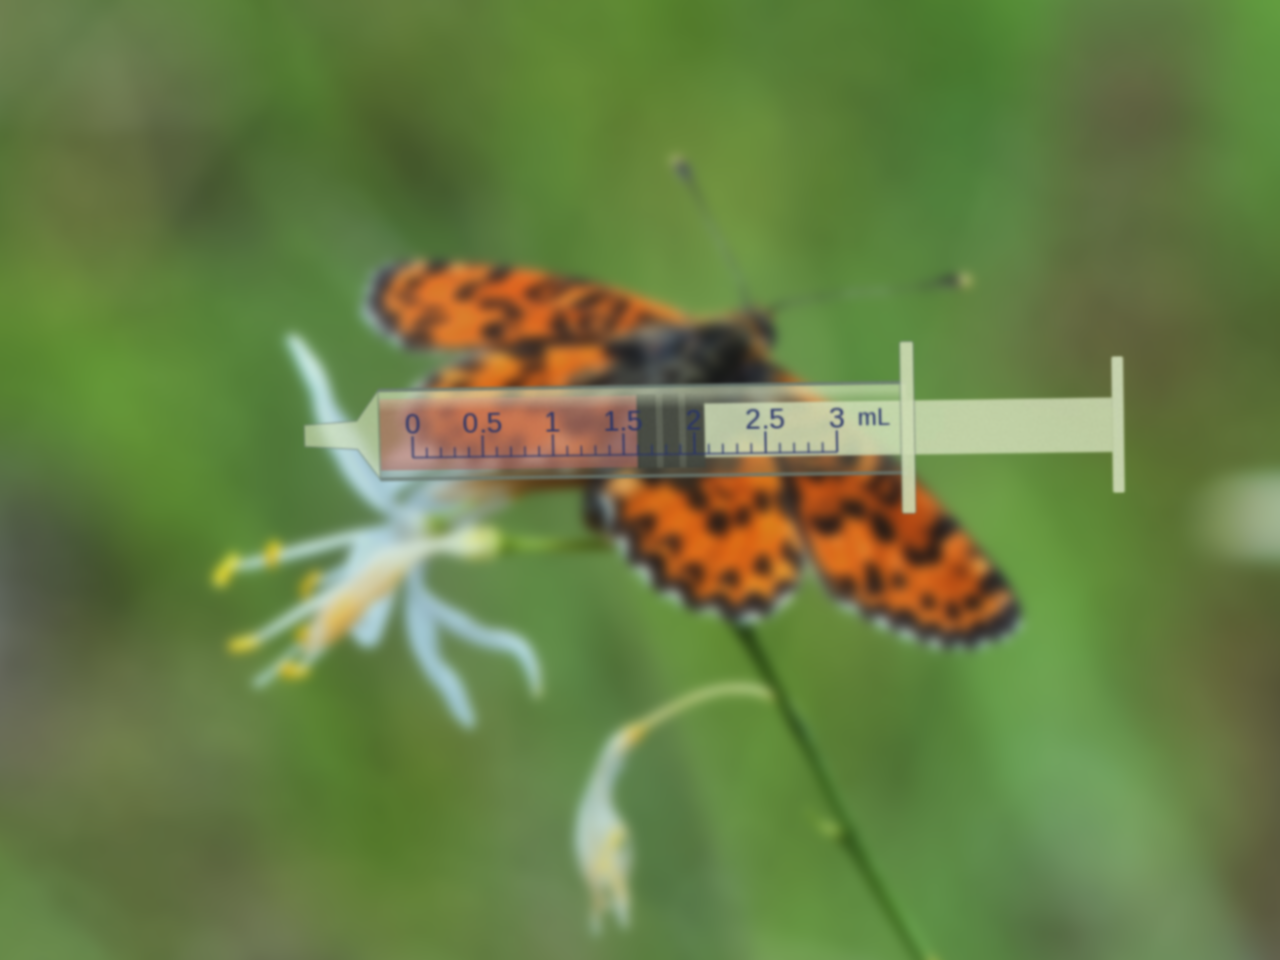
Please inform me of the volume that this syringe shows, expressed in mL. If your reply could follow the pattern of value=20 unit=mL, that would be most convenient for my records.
value=1.6 unit=mL
